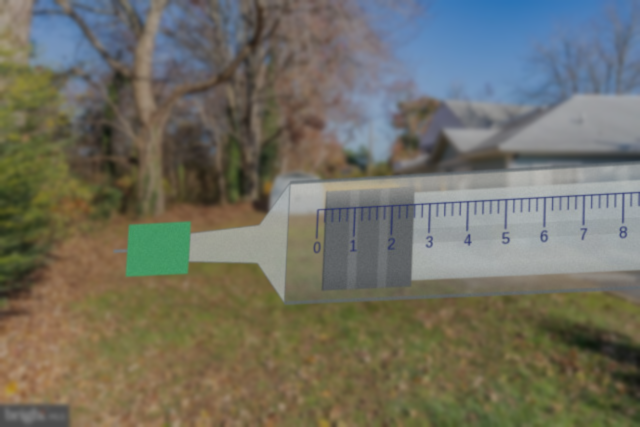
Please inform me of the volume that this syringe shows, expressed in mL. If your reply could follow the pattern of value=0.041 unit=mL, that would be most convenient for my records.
value=0.2 unit=mL
